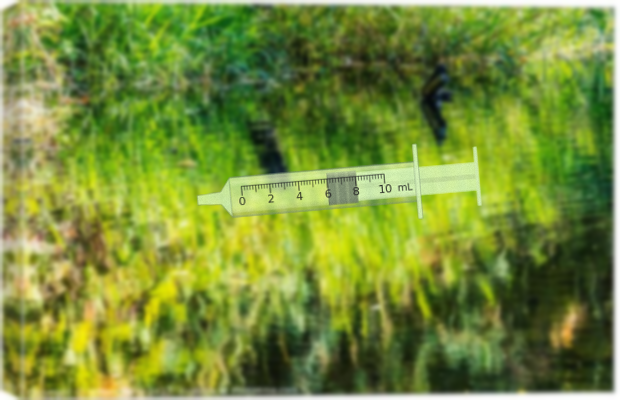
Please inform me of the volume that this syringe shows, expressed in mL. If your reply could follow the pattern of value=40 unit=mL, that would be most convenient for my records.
value=6 unit=mL
